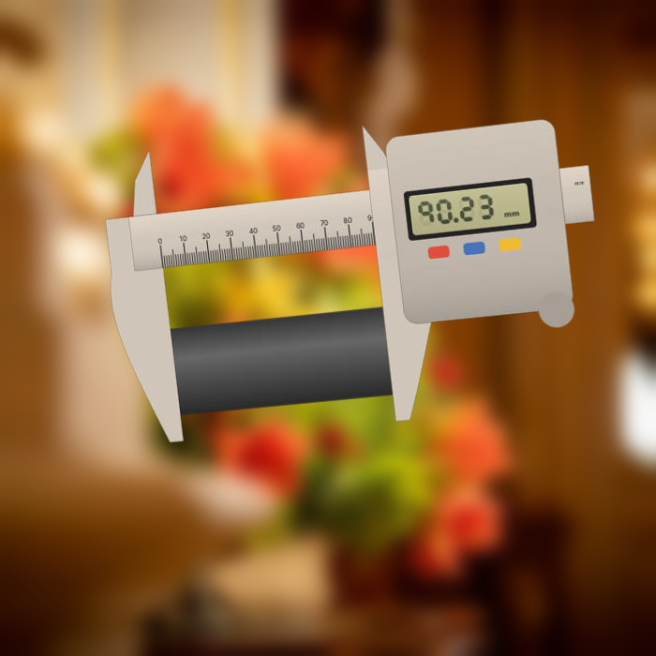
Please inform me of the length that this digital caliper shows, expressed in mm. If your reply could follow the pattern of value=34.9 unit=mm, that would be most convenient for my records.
value=90.23 unit=mm
